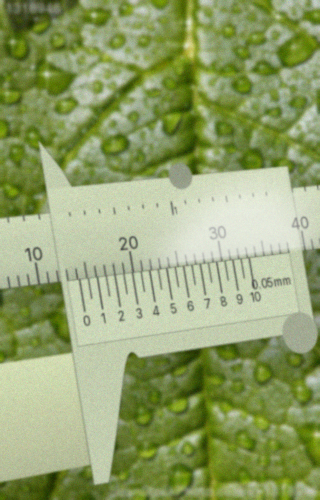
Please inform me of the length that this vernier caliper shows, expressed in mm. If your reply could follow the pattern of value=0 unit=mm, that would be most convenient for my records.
value=14.2 unit=mm
